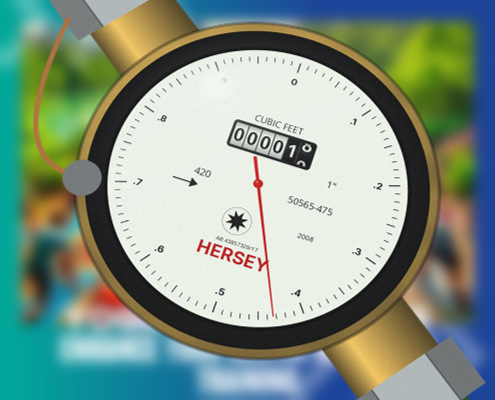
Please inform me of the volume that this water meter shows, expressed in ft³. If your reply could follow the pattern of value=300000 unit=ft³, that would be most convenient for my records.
value=18.43 unit=ft³
